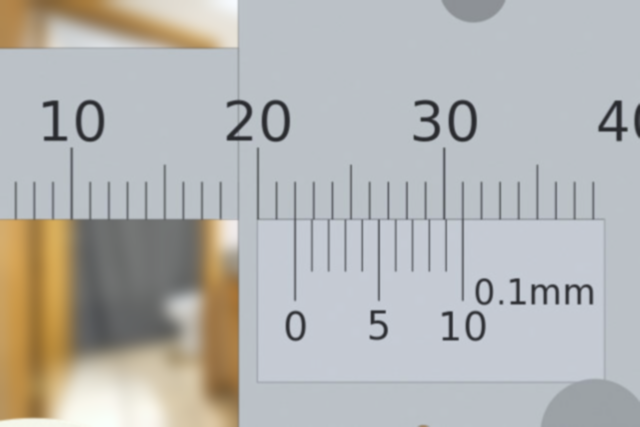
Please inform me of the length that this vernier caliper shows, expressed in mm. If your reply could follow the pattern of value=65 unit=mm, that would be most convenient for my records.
value=22.0 unit=mm
